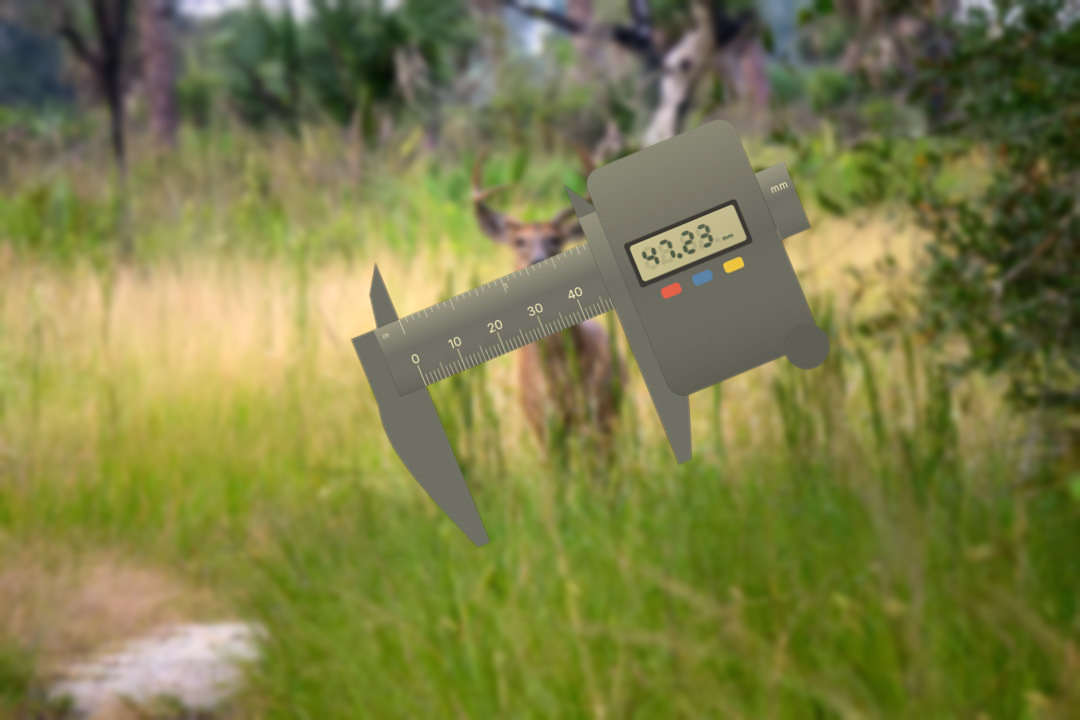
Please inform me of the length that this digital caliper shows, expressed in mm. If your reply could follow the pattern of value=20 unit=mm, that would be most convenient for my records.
value=47.23 unit=mm
